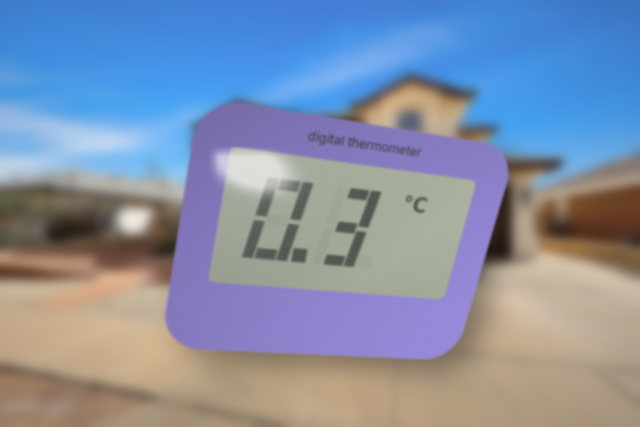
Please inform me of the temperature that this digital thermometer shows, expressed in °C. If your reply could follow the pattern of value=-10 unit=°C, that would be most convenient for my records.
value=0.3 unit=°C
